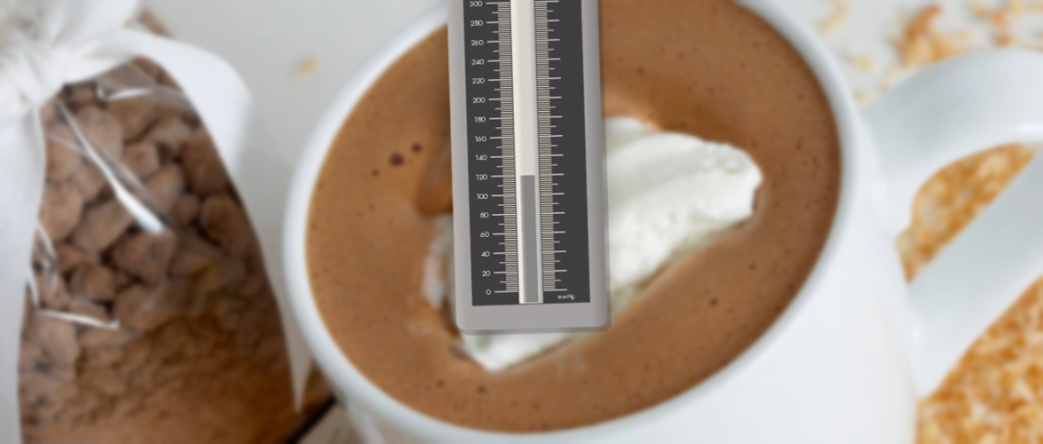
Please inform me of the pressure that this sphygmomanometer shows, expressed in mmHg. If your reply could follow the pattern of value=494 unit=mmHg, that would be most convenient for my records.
value=120 unit=mmHg
